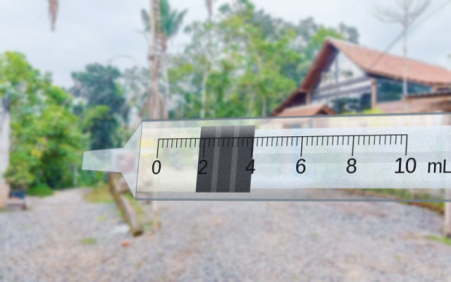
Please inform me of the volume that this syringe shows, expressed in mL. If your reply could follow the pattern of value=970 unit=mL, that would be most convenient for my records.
value=1.8 unit=mL
